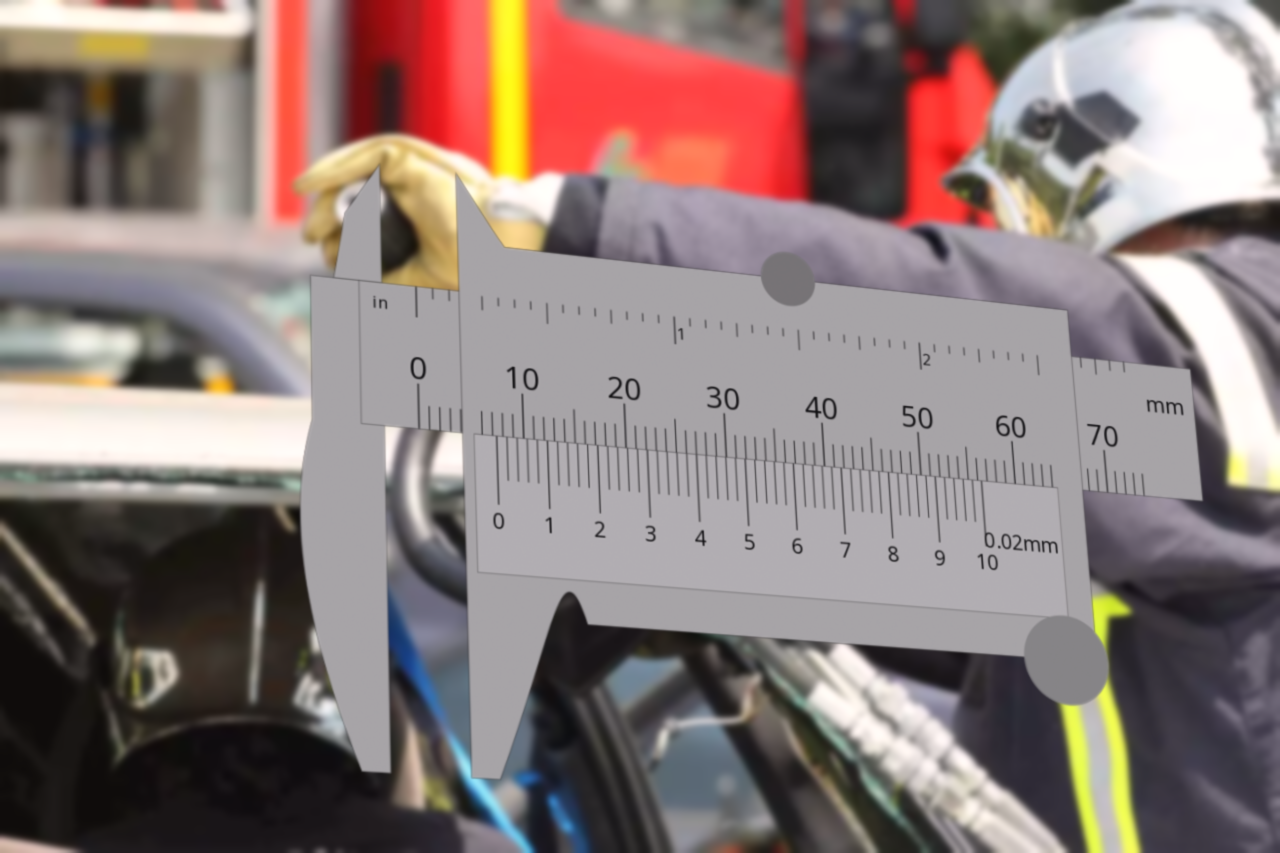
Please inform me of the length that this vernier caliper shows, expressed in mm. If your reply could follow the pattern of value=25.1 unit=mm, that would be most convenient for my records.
value=7.4 unit=mm
